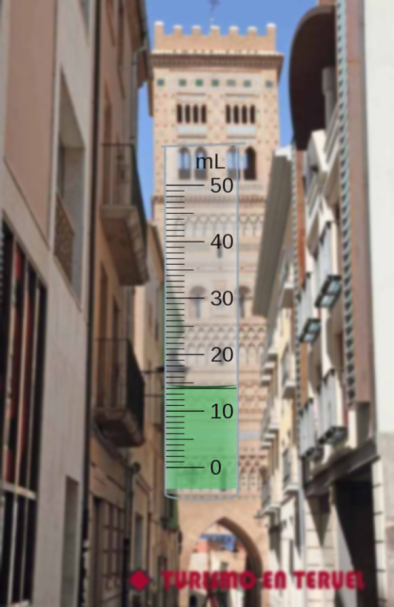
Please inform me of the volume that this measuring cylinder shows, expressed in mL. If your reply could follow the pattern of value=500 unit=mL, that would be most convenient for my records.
value=14 unit=mL
